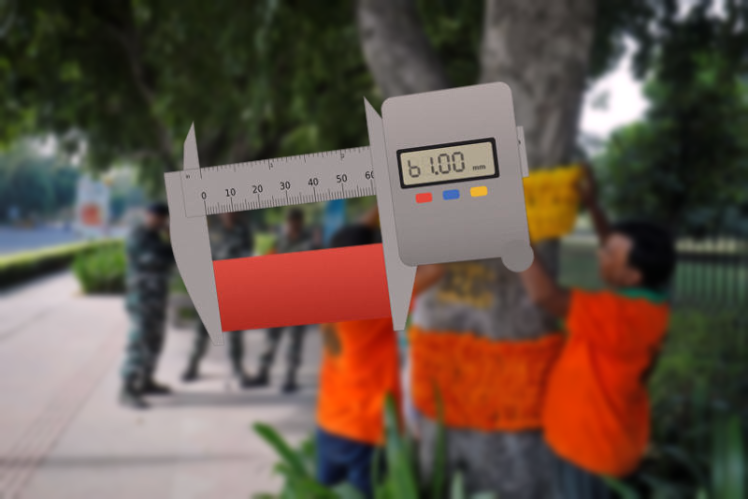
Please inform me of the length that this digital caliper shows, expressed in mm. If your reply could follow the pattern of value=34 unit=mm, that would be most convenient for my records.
value=61.00 unit=mm
